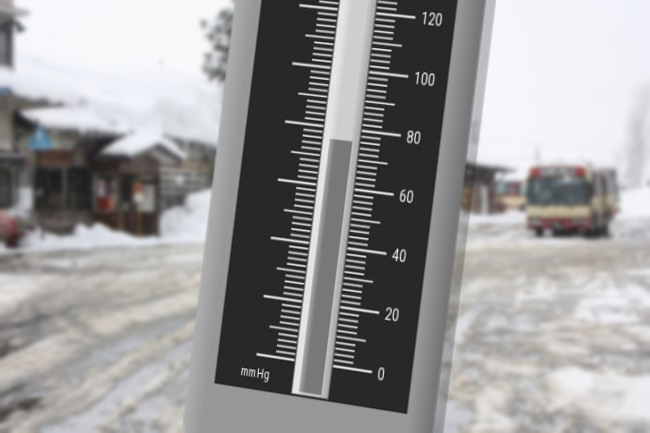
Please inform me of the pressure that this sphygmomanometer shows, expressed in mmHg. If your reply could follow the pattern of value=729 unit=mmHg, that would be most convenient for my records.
value=76 unit=mmHg
